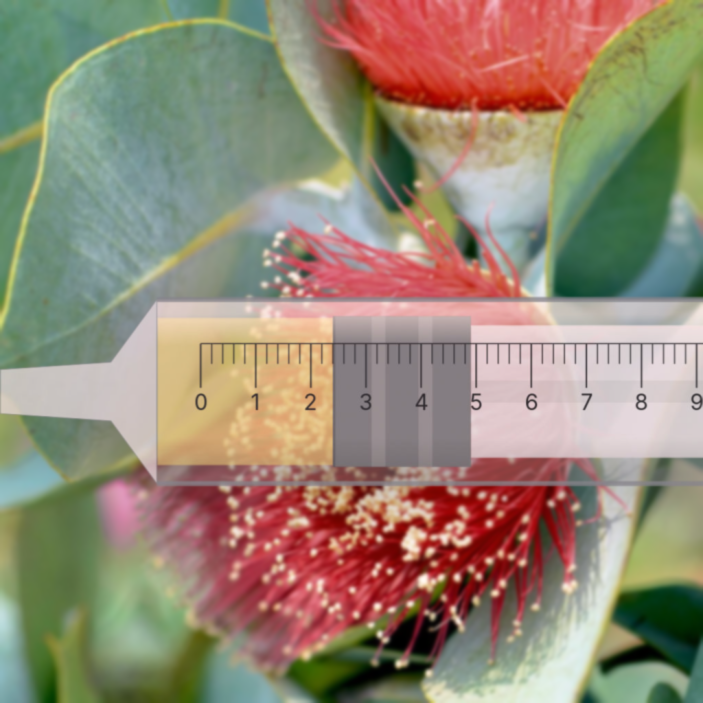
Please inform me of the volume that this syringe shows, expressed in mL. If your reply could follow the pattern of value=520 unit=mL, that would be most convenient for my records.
value=2.4 unit=mL
